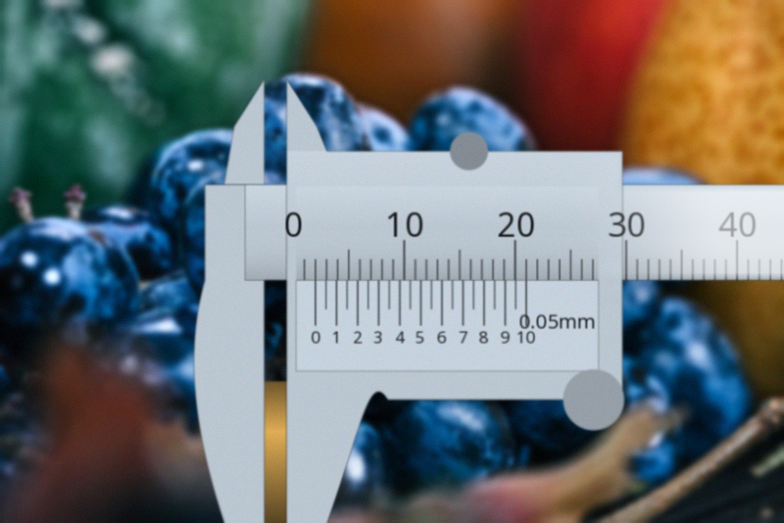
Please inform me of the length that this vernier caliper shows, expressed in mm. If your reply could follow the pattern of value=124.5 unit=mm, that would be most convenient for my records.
value=2.0 unit=mm
